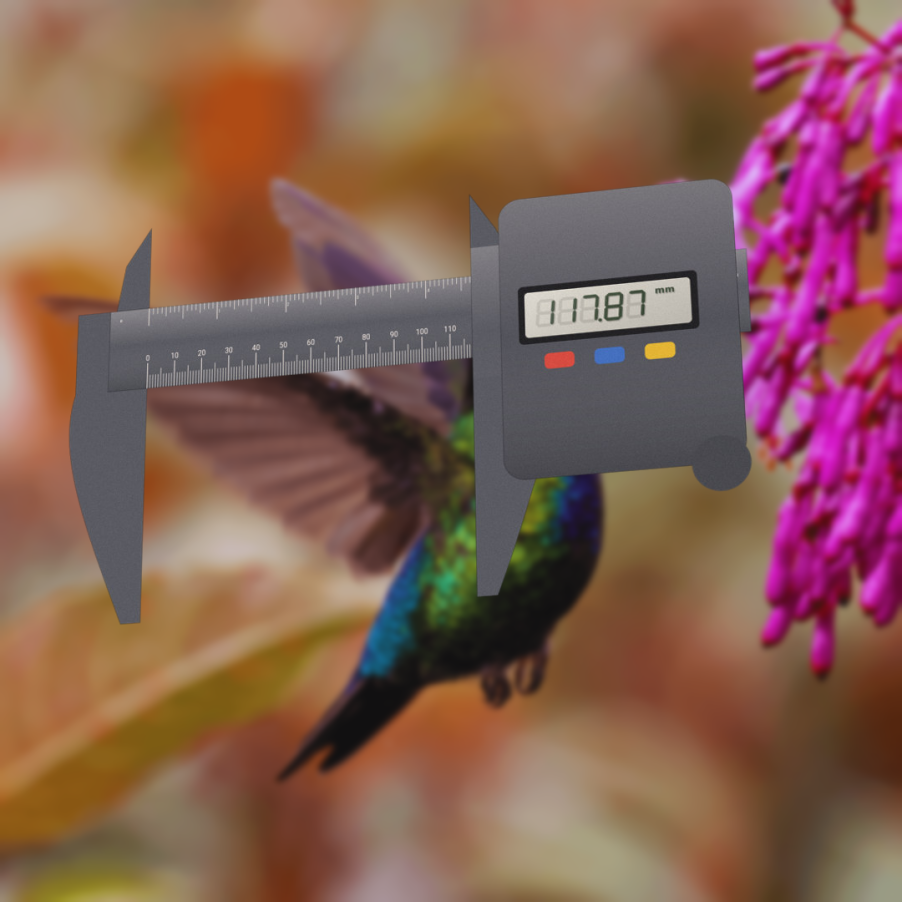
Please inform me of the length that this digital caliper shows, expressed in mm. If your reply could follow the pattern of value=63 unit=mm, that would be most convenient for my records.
value=117.87 unit=mm
